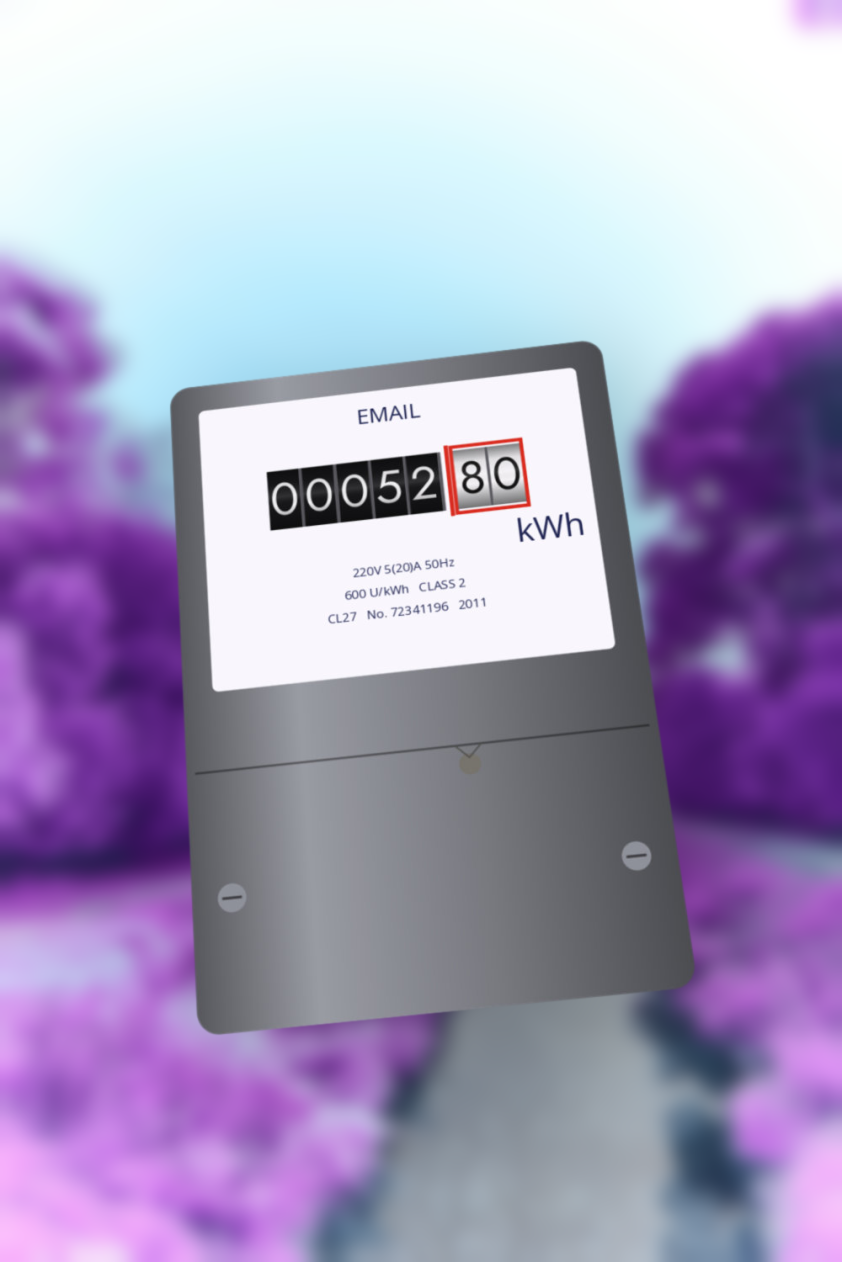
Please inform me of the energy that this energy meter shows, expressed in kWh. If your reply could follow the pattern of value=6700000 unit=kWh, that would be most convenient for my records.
value=52.80 unit=kWh
